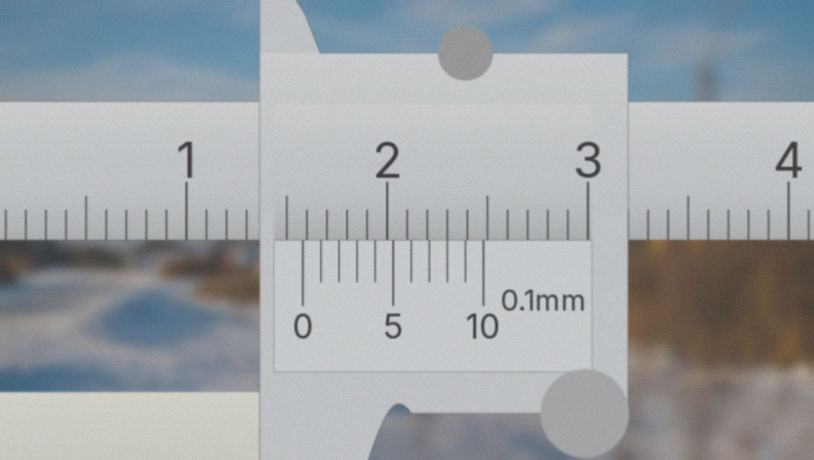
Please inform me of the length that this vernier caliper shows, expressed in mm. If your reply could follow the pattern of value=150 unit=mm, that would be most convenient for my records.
value=15.8 unit=mm
